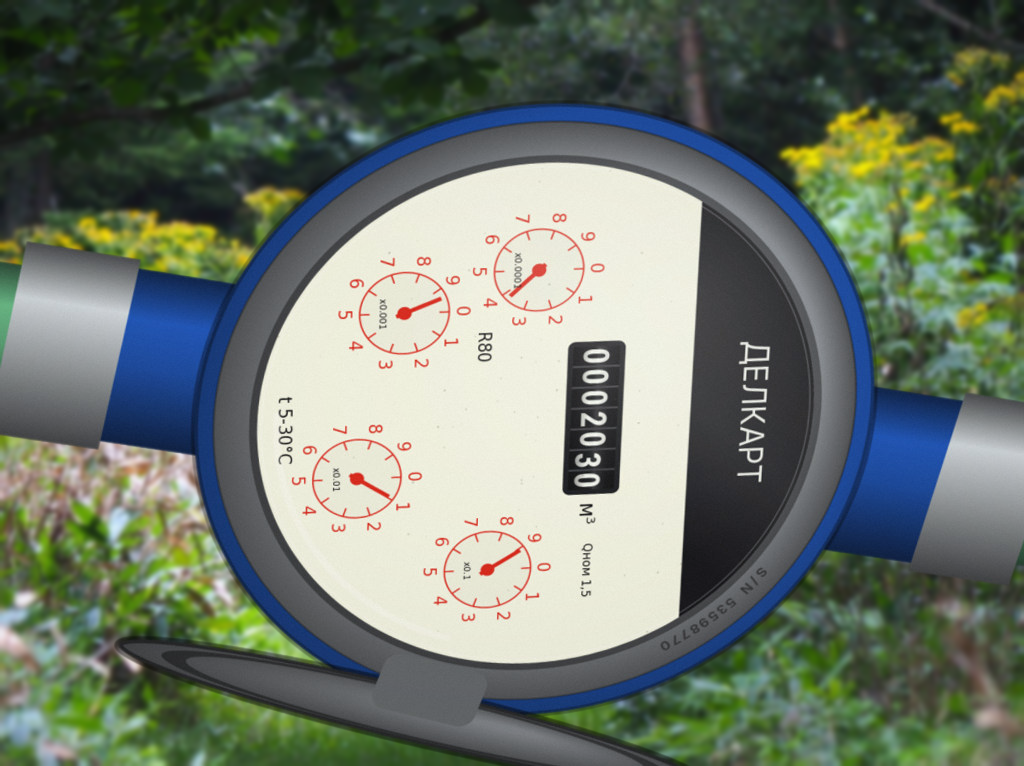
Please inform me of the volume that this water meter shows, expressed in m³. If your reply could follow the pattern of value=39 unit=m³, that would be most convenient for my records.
value=2029.9093 unit=m³
